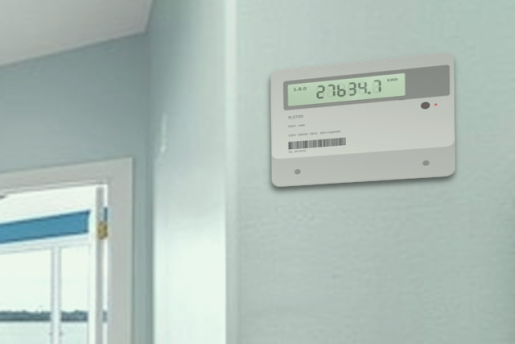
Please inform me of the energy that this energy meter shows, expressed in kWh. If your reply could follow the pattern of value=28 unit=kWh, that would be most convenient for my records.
value=27634.7 unit=kWh
